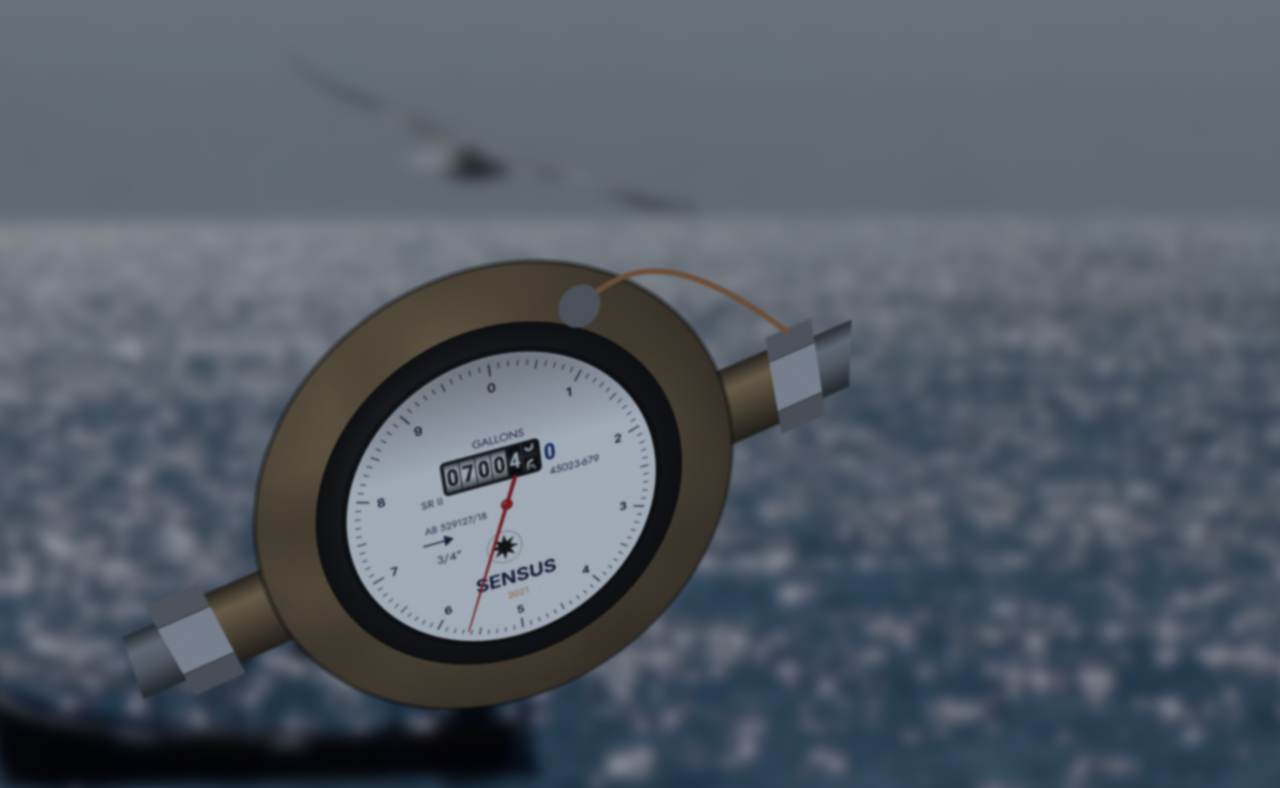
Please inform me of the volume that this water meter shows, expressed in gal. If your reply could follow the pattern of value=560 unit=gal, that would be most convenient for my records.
value=700455.6 unit=gal
